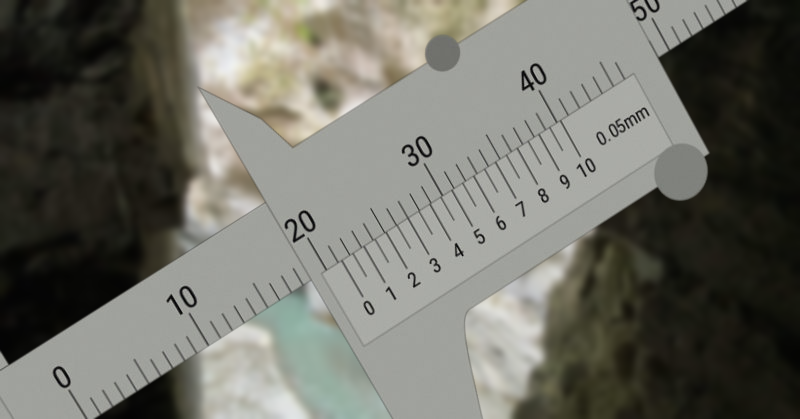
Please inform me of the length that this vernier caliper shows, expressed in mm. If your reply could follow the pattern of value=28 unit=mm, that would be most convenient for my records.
value=21.3 unit=mm
